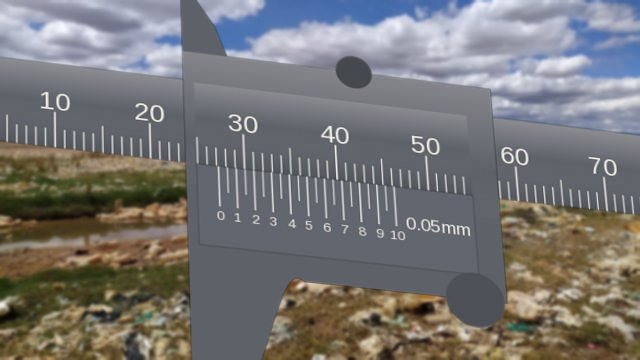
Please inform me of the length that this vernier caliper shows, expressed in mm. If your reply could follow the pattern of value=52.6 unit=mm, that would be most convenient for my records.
value=27.2 unit=mm
